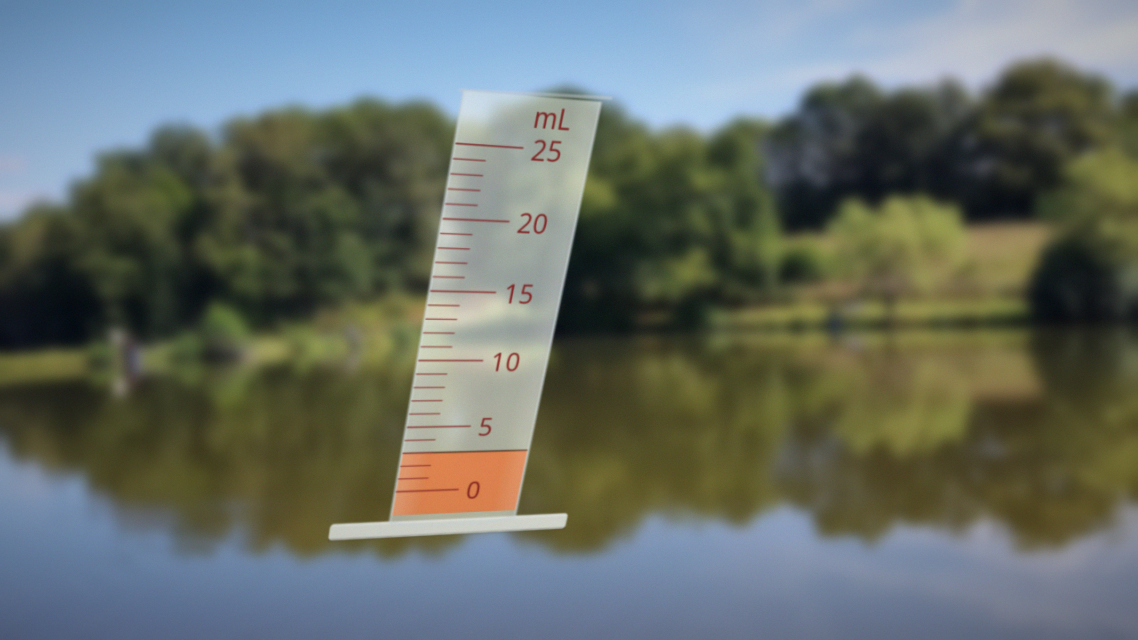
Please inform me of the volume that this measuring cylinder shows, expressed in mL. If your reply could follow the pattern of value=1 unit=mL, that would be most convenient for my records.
value=3 unit=mL
